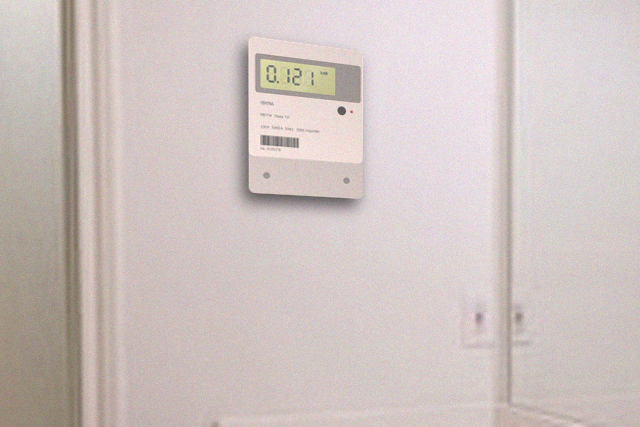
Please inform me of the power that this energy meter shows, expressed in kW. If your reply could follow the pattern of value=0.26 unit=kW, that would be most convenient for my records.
value=0.121 unit=kW
